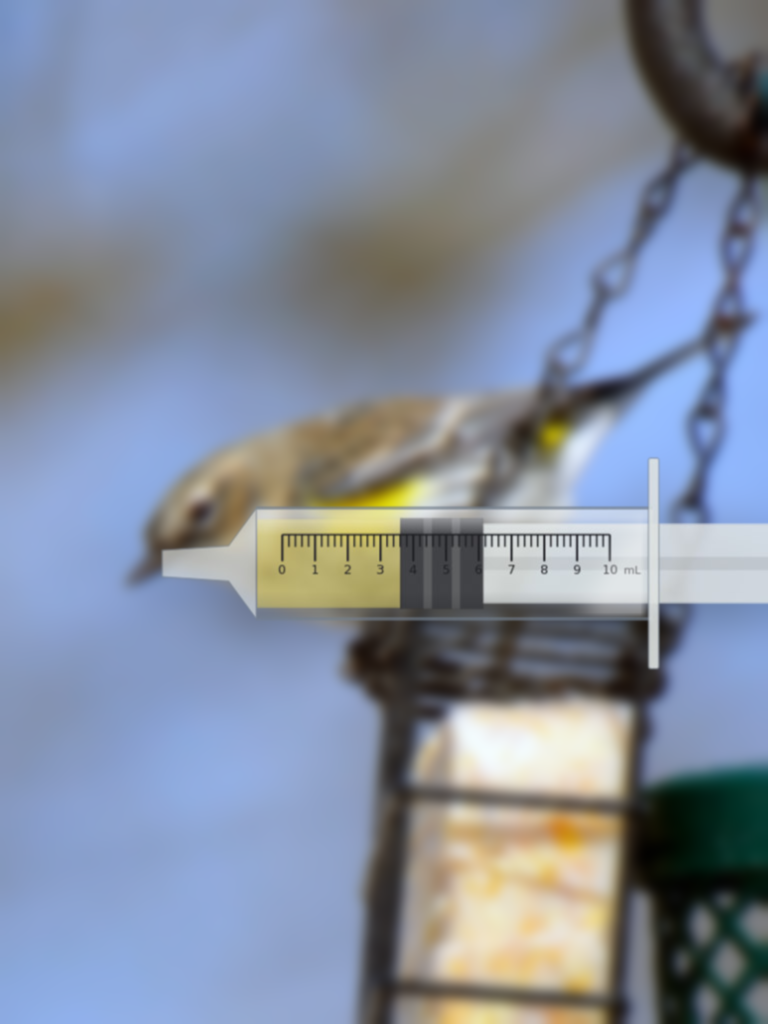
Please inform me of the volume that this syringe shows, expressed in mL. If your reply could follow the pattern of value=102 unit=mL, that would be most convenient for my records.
value=3.6 unit=mL
